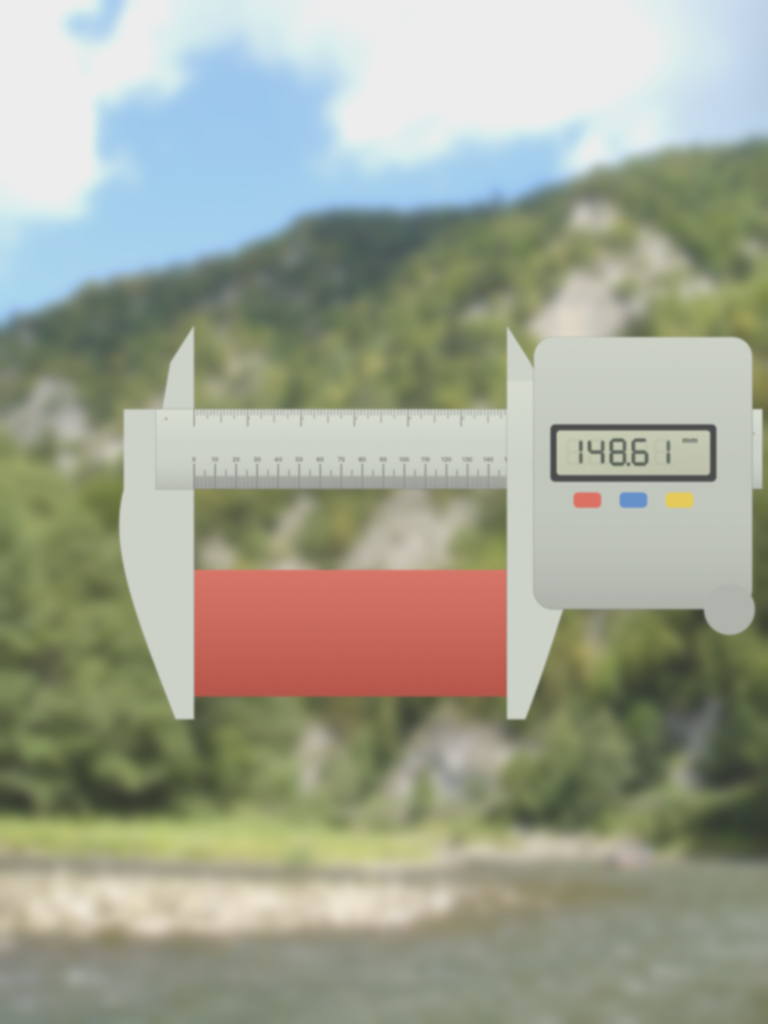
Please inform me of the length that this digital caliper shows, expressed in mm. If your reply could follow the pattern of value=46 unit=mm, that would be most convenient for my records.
value=148.61 unit=mm
